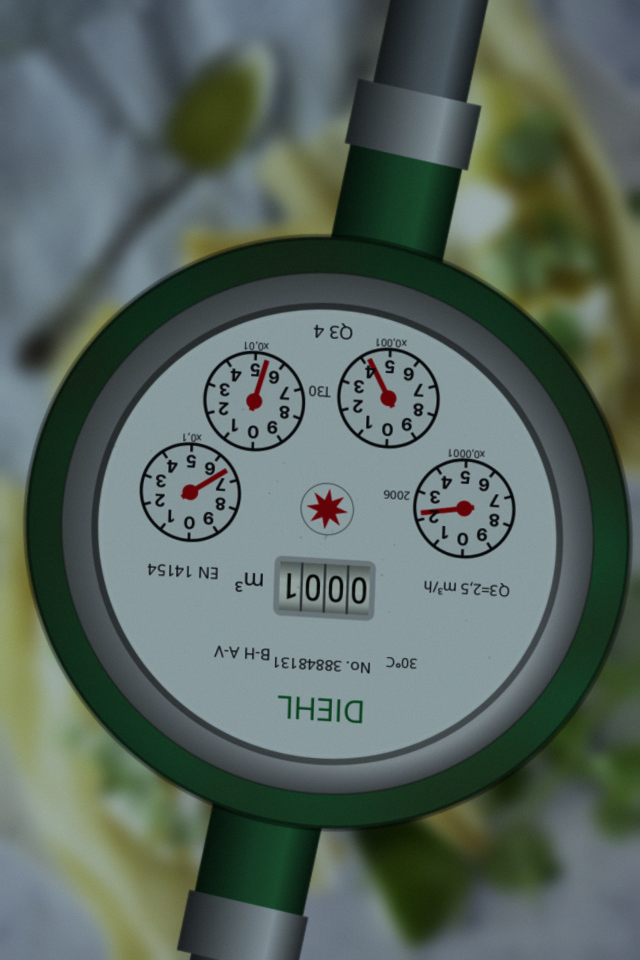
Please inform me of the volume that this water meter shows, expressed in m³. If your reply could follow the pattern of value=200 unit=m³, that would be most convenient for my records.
value=1.6542 unit=m³
